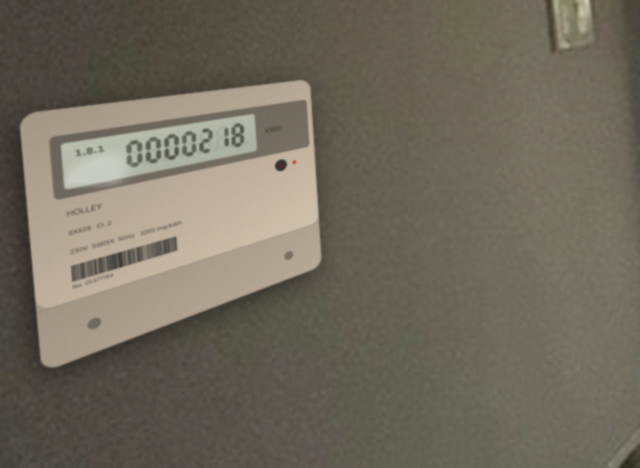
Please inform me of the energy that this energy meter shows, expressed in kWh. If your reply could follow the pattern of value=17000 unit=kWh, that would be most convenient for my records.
value=218 unit=kWh
